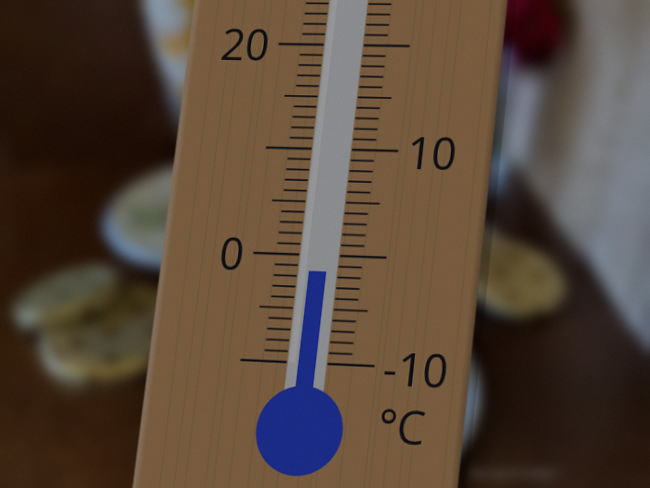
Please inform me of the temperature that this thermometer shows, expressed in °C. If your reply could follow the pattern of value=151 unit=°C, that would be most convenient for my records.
value=-1.5 unit=°C
